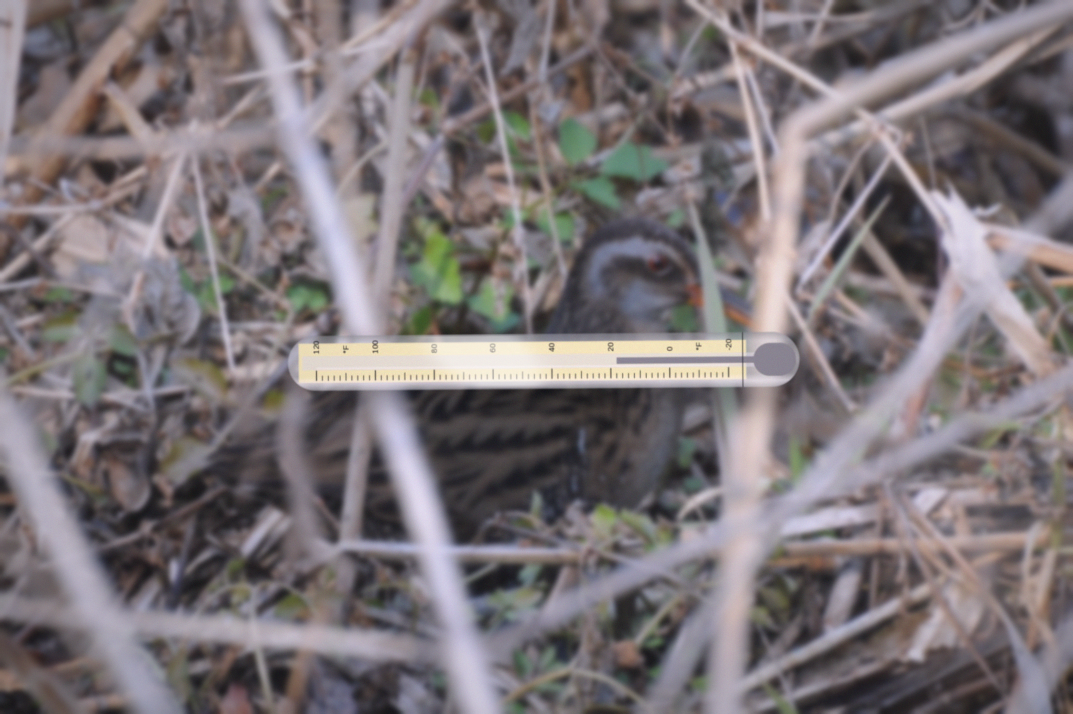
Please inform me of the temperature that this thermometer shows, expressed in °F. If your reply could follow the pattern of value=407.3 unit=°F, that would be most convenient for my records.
value=18 unit=°F
